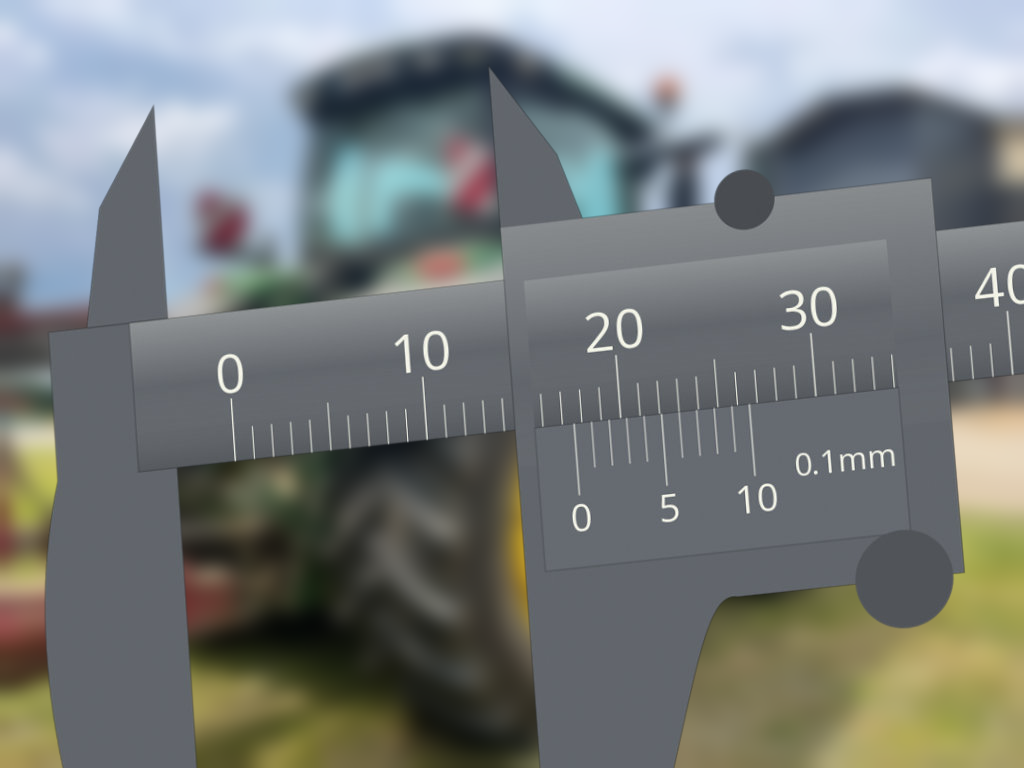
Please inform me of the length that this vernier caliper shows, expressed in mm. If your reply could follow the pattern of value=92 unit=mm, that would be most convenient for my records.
value=17.6 unit=mm
